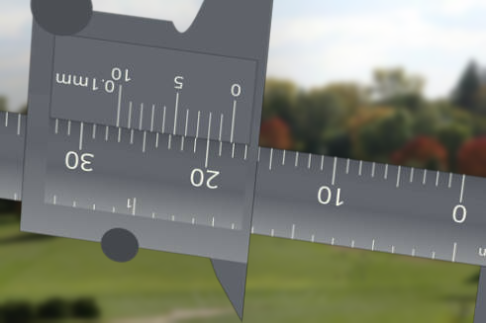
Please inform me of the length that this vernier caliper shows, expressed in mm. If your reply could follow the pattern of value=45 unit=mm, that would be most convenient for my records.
value=18.2 unit=mm
